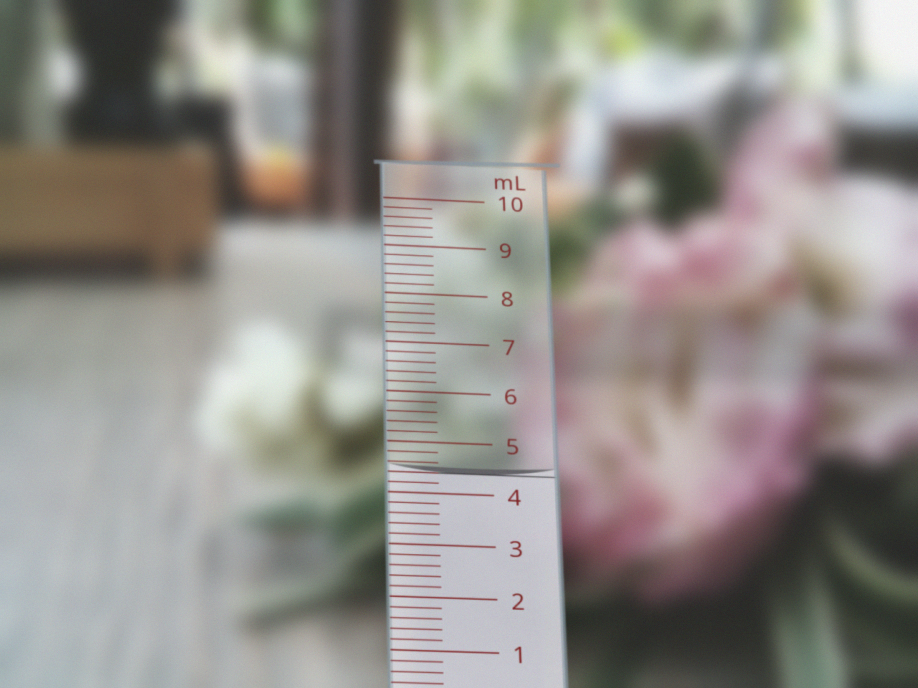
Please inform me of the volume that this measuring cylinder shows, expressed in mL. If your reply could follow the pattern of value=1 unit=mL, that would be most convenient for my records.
value=4.4 unit=mL
